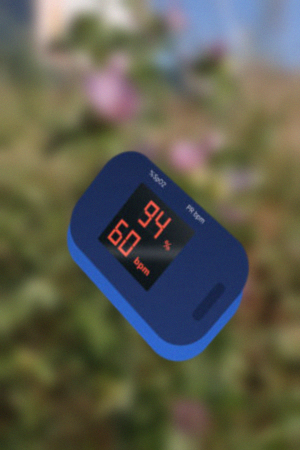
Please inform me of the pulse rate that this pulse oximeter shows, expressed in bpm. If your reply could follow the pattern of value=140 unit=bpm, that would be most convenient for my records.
value=60 unit=bpm
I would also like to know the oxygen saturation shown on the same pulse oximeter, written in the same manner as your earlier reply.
value=94 unit=%
